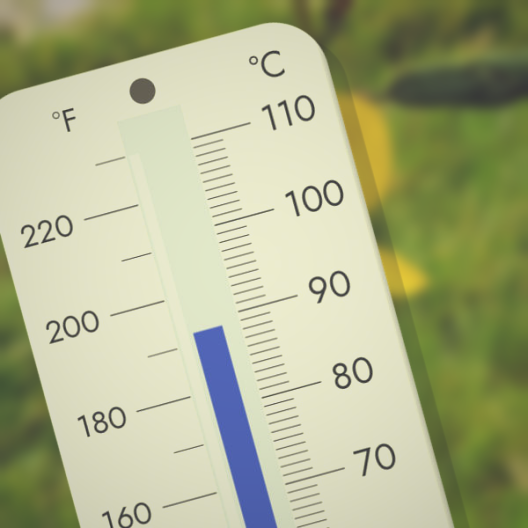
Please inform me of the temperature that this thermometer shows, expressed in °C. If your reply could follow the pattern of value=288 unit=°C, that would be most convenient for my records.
value=89 unit=°C
